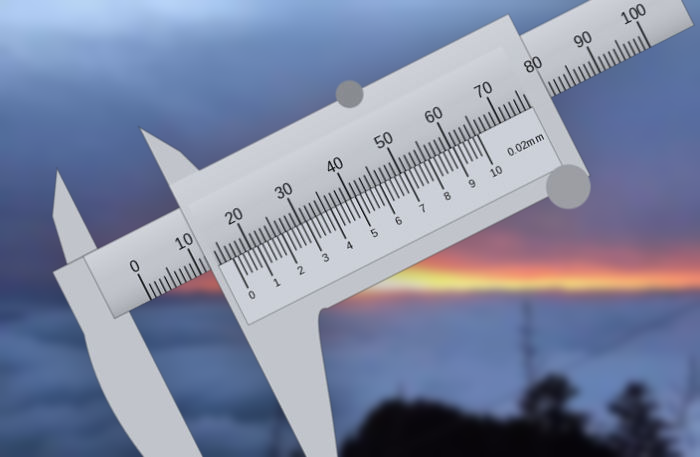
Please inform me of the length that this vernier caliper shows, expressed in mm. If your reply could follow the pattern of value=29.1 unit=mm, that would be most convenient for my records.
value=16.4 unit=mm
